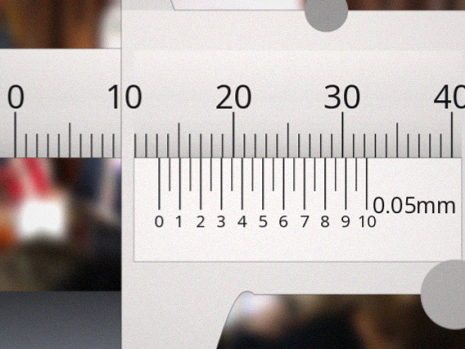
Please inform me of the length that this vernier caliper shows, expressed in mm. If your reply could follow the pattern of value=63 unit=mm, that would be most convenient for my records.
value=13.2 unit=mm
